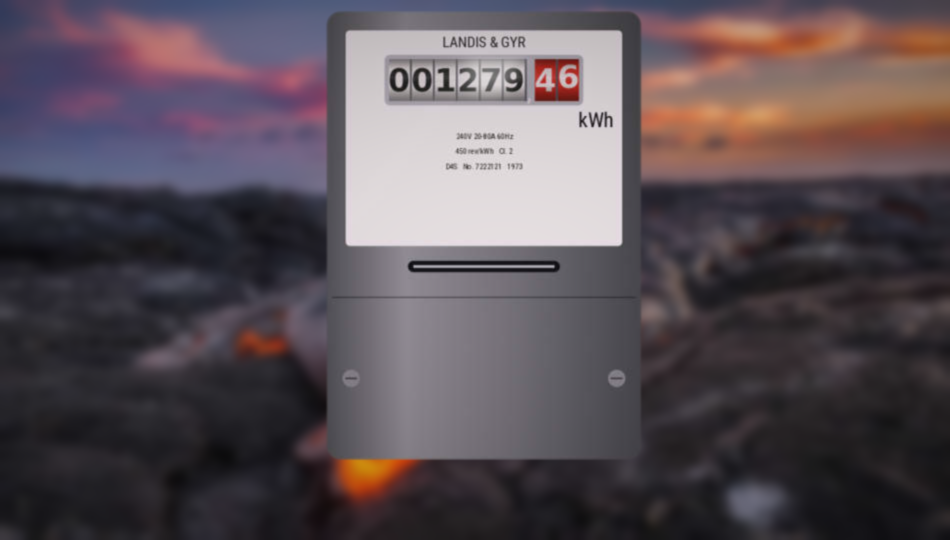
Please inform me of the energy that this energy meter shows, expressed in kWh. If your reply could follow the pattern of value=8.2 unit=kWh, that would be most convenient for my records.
value=1279.46 unit=kWh
